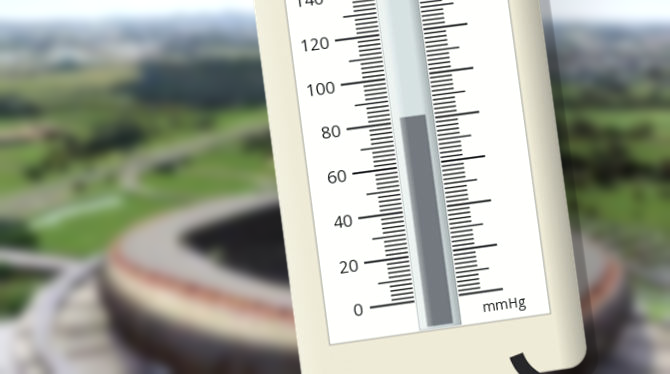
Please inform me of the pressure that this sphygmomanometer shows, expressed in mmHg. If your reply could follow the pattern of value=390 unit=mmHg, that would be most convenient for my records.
value=82 unit=mmHg
